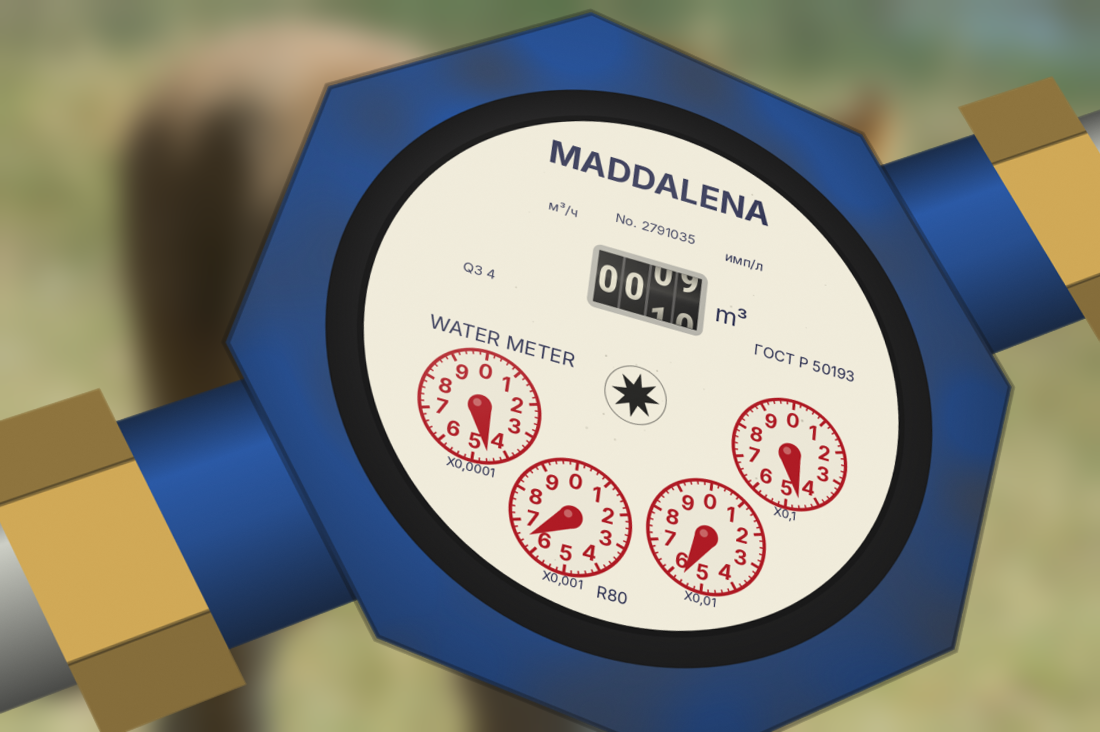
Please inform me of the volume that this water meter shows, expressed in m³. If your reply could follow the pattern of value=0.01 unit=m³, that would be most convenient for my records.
value=9.4564 unit=m³
